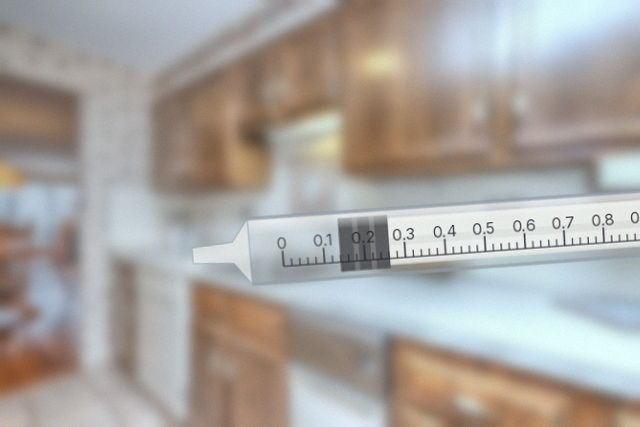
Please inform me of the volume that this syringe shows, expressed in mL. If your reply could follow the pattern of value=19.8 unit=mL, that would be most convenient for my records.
value=0.14 unit=mL
